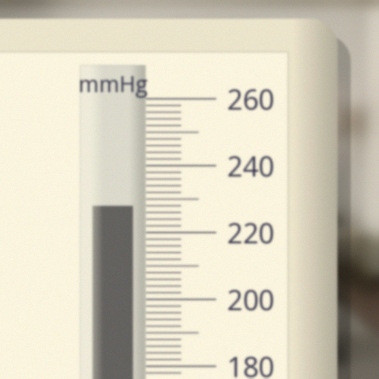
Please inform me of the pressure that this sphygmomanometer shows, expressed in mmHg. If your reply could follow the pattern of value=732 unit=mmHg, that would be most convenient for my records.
value=228 unit=mmHg
